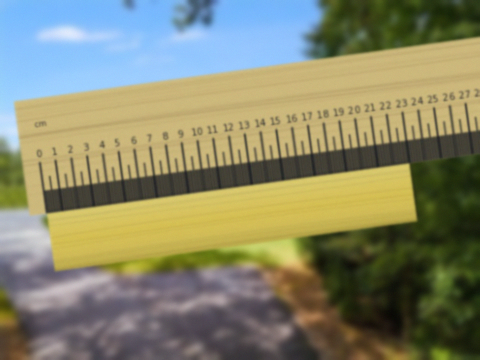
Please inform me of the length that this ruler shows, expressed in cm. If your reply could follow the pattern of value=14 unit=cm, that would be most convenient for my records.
value=23 unit=cm
